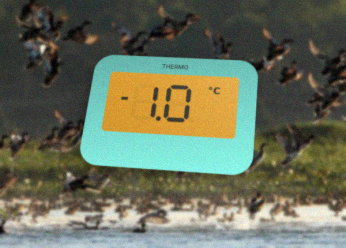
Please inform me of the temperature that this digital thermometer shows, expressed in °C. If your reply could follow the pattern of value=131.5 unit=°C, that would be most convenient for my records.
value=-1.0 unit=°C
